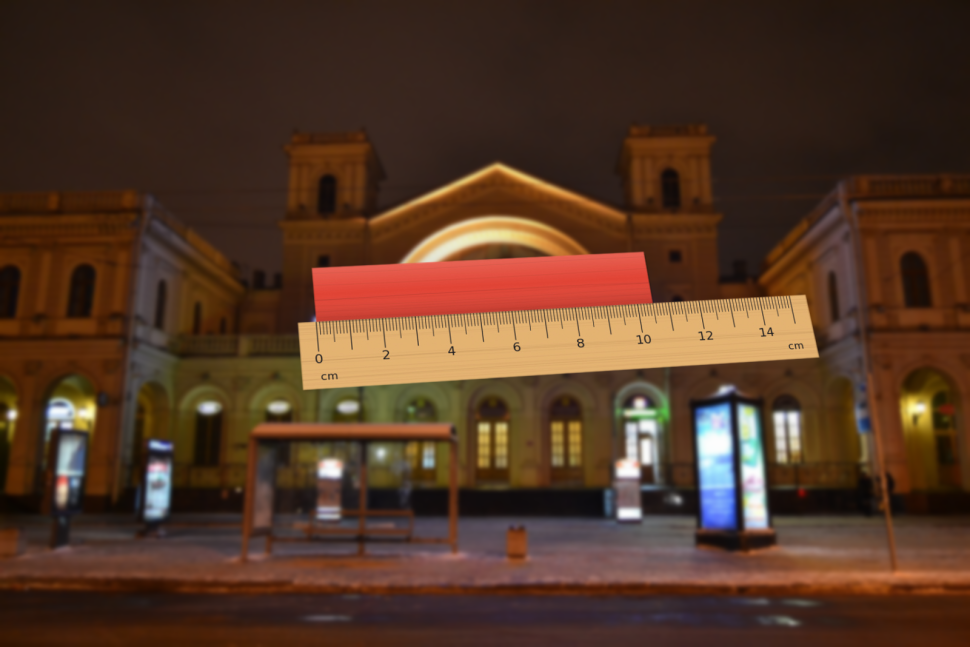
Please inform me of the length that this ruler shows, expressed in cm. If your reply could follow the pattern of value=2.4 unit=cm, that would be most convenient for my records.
value=10.5 unit=cm
